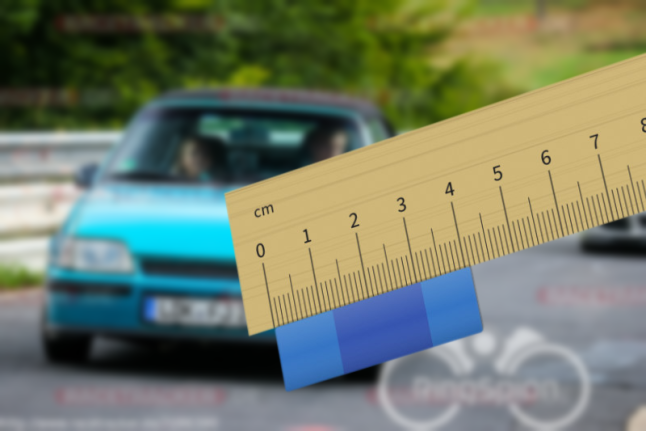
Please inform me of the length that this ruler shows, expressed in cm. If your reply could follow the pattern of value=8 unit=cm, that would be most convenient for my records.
value=4.1 unit=cm
